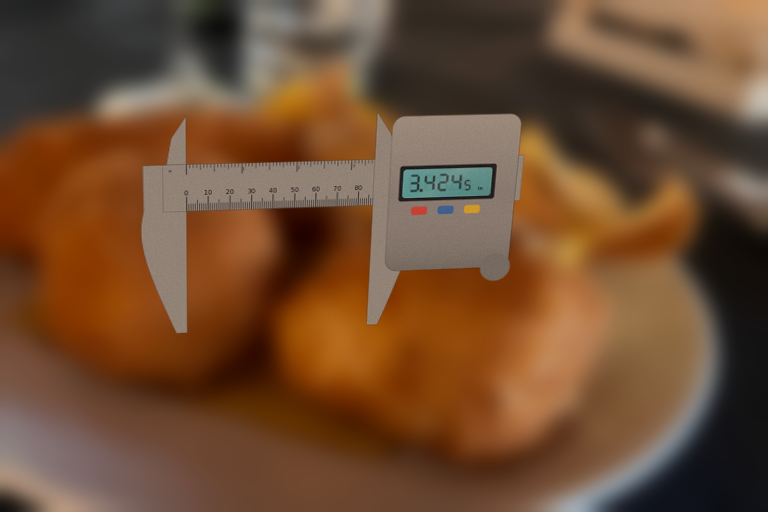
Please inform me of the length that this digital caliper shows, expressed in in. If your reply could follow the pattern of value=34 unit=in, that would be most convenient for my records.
value=3.4245 unit=in
